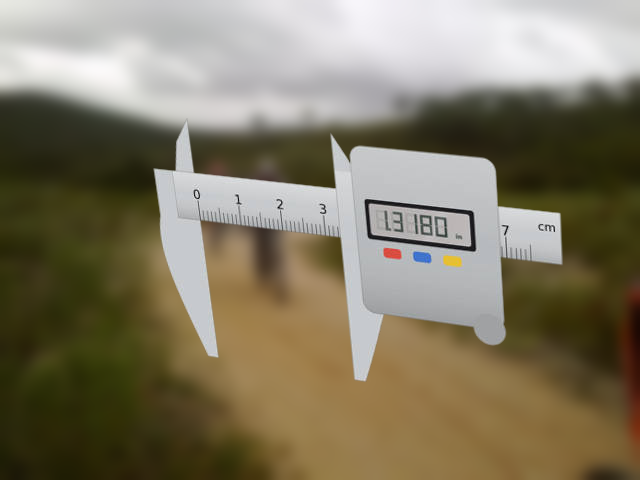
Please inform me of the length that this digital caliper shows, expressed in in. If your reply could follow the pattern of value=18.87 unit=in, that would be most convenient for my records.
value=1.3180 unit=in
